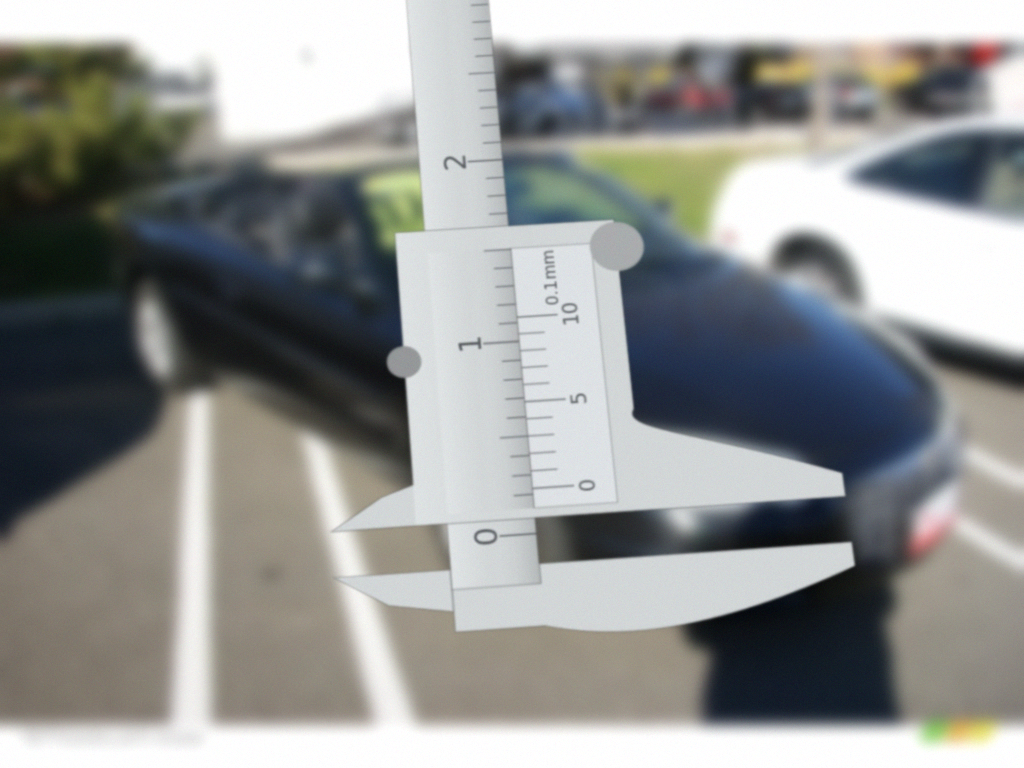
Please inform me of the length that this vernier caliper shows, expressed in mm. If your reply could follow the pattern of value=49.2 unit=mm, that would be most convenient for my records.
value=2.3 unit=mm
